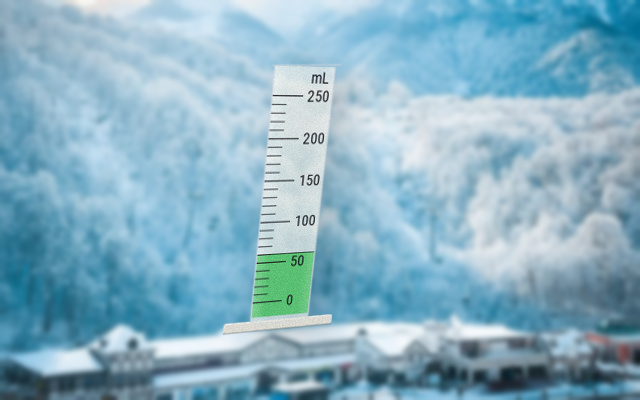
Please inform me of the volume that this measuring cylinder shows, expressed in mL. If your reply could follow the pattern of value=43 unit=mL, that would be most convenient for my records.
value=60 unit=mL
